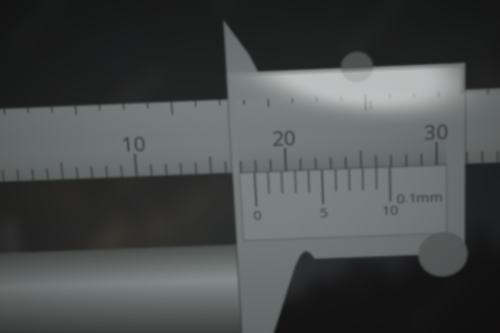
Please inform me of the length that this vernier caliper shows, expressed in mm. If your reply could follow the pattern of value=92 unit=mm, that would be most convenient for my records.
value=17.9 unit=mm
